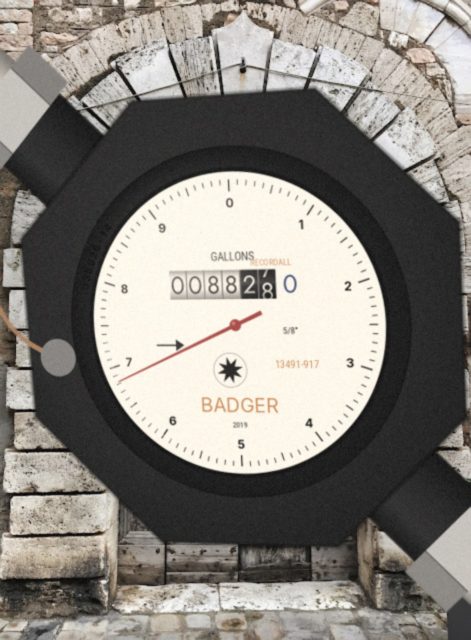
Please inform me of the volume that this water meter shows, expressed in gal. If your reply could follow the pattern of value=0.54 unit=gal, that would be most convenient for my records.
value=88276.8 unit=gal
